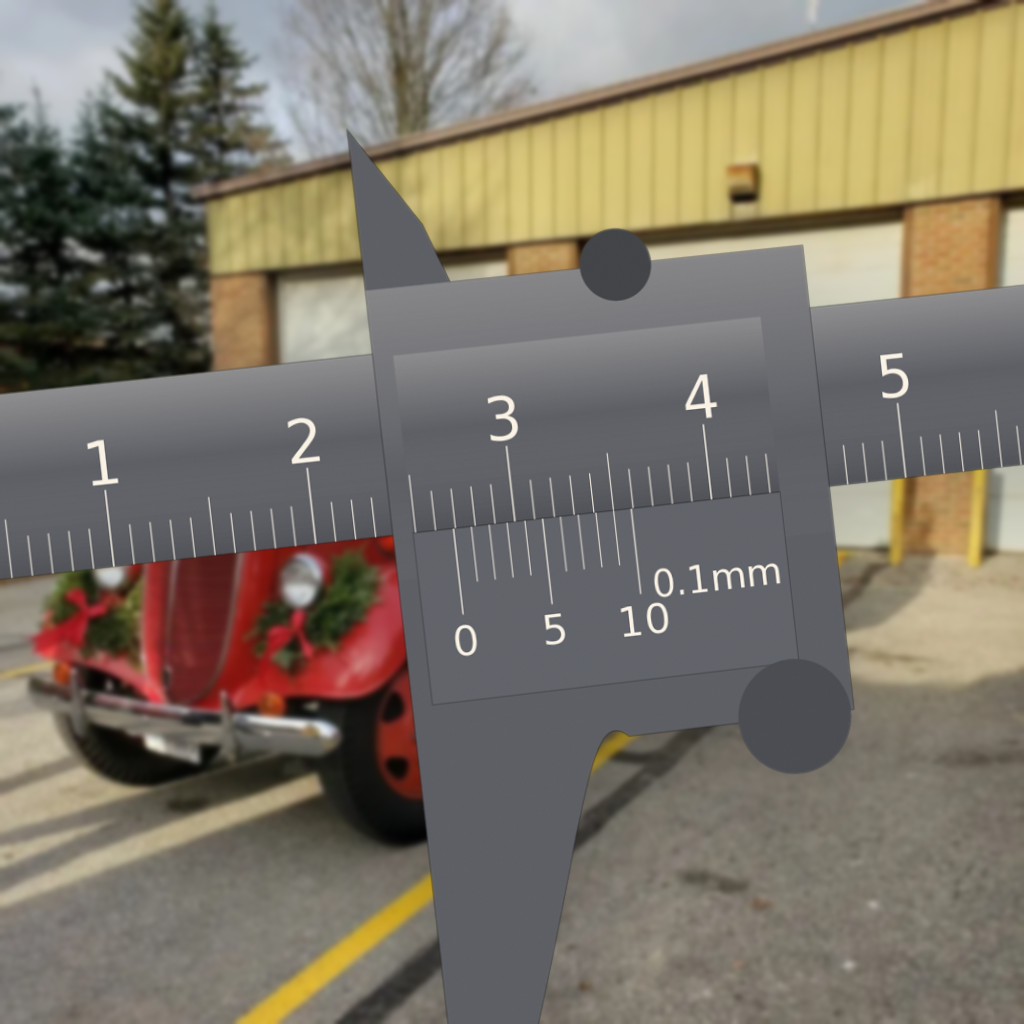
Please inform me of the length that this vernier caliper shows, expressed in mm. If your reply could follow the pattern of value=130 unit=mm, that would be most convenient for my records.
value=26.9 unit=mm
